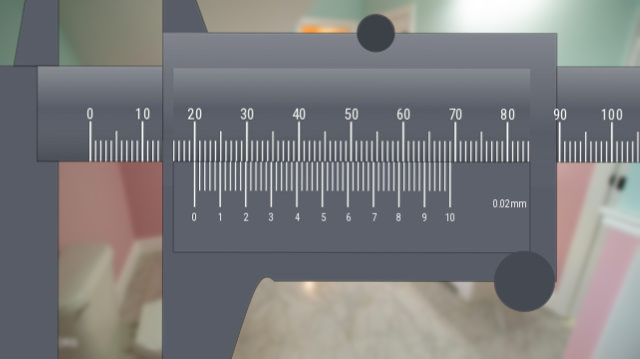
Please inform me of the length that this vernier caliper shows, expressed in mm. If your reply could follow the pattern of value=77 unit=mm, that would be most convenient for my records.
value=20.0 unit=mm
